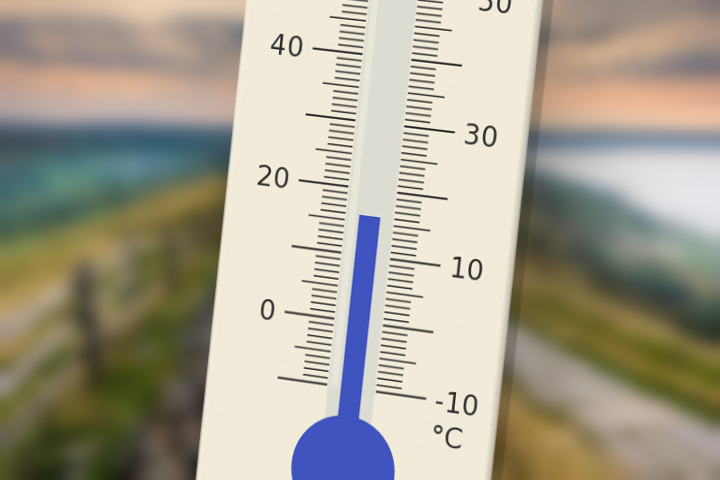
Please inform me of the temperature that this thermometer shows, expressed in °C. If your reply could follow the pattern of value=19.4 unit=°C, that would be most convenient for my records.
value=16 unit=°C
